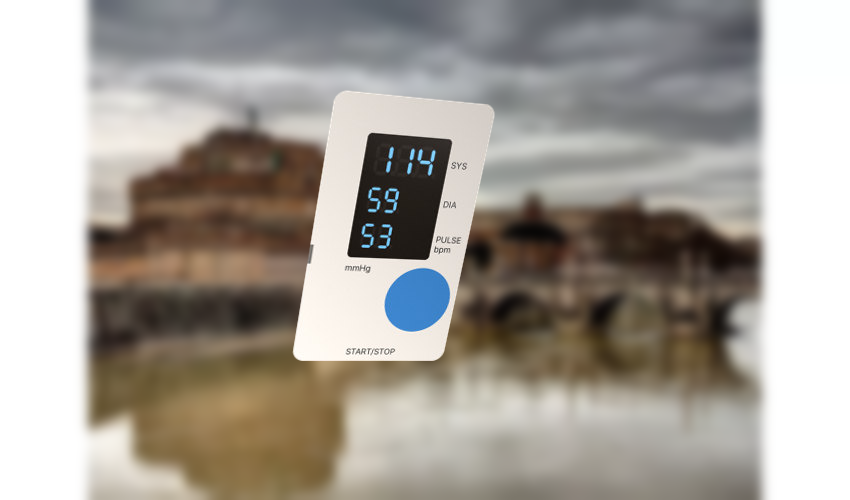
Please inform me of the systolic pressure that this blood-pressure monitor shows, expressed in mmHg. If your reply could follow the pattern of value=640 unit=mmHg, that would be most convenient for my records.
value=114 unit=mmHg
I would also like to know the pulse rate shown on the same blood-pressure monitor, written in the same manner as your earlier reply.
value=53 unit=bpm
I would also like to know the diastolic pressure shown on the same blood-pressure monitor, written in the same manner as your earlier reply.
value=59 unit=mmHg
